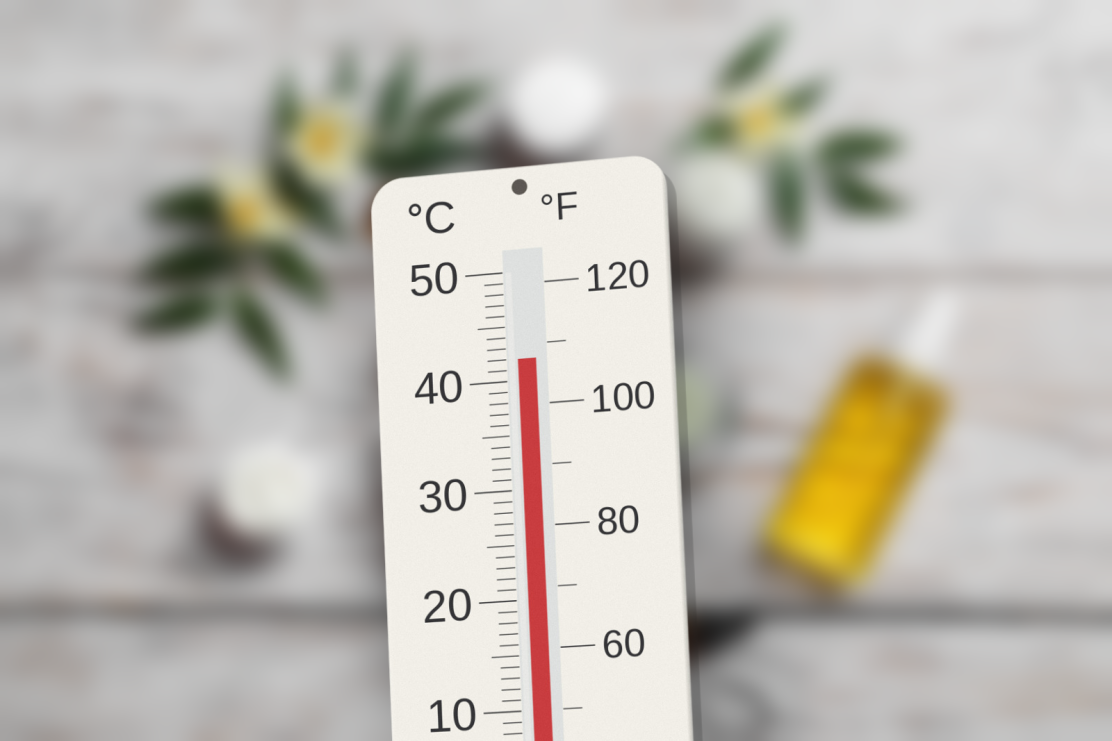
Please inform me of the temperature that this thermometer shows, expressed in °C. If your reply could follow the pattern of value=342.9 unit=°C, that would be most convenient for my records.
value=42 unit=°C
